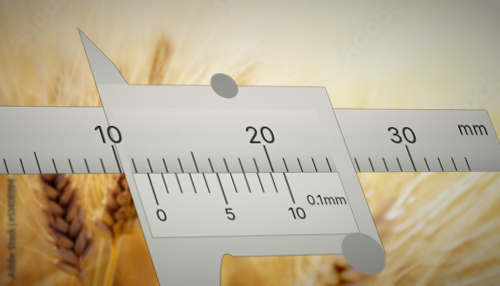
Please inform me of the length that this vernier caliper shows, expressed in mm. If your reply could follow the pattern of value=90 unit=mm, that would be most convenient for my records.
value=11.7 unit=mm
